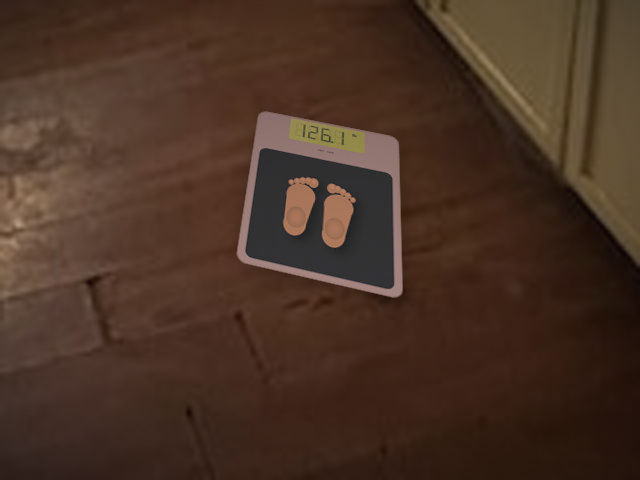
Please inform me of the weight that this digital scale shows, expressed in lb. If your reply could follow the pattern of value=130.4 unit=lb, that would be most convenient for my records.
value=126.1 unit=lb
